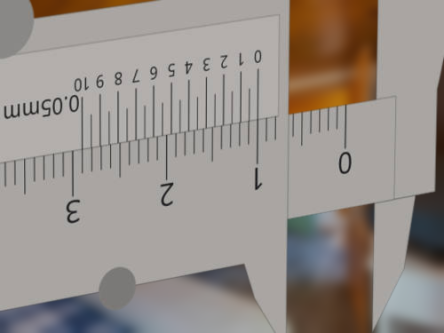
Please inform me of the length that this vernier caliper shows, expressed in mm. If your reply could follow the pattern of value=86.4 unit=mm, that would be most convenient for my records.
value=10.0 unit=mm
